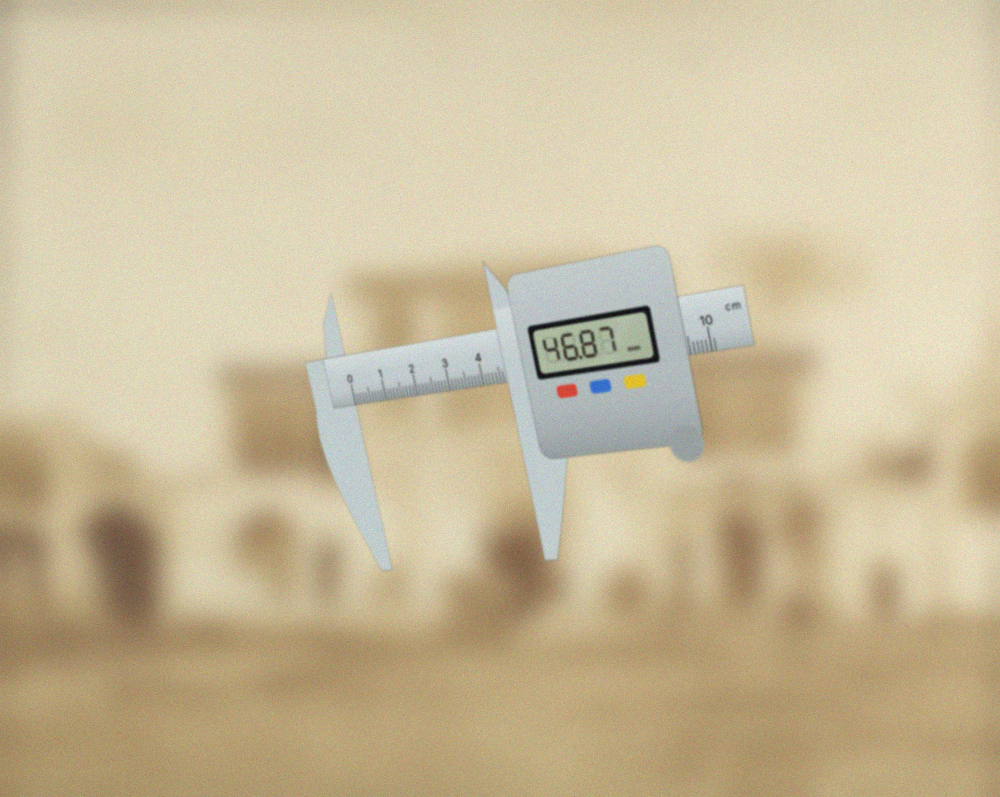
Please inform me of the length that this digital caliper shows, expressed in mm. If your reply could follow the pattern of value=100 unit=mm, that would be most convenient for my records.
value=46.87 unit=mm
